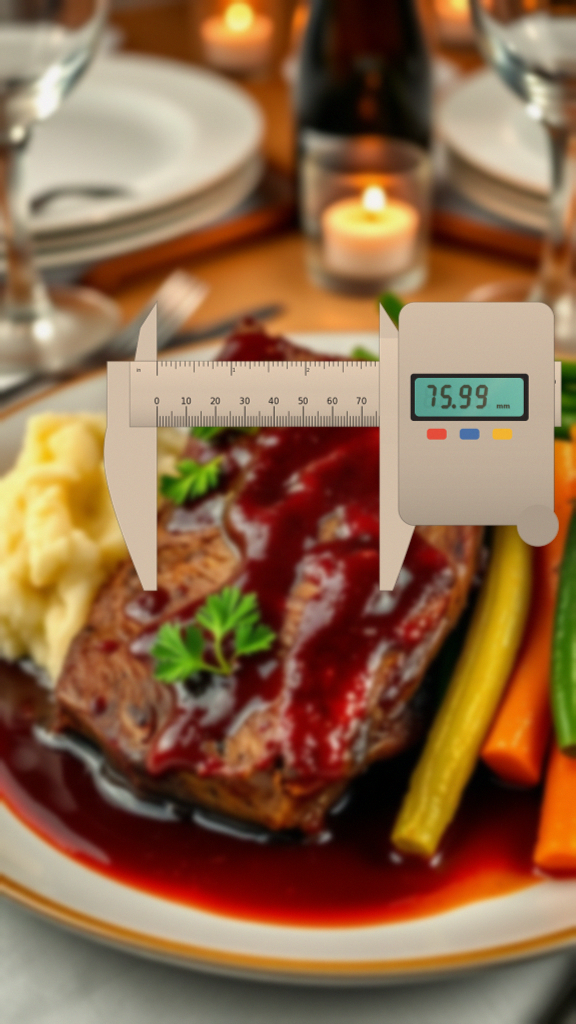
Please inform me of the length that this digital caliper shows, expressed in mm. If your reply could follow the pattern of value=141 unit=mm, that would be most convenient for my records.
value=75.99 unit=mm
